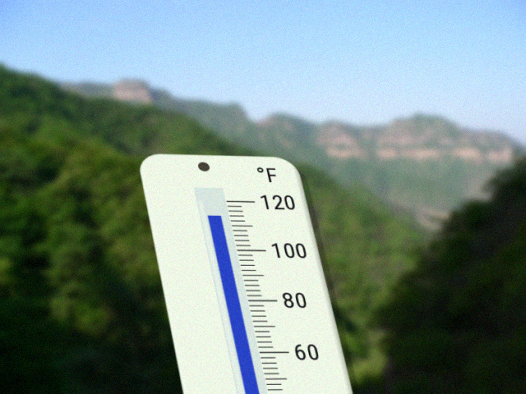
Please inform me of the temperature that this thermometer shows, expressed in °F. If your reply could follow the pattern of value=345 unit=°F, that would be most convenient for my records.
value=114 unit=°F
